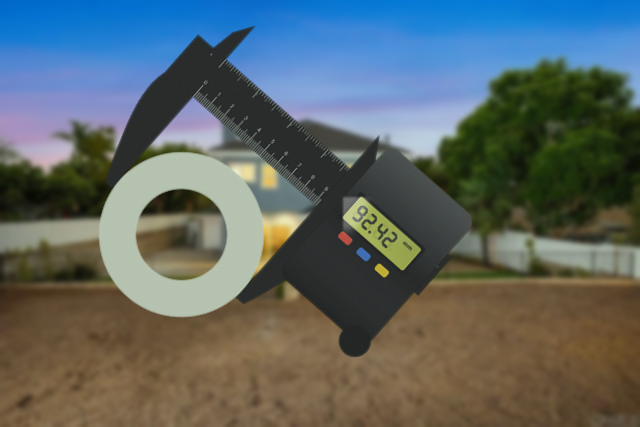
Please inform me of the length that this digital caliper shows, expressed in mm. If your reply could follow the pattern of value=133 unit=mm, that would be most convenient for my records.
value=92.42 unit=mm
